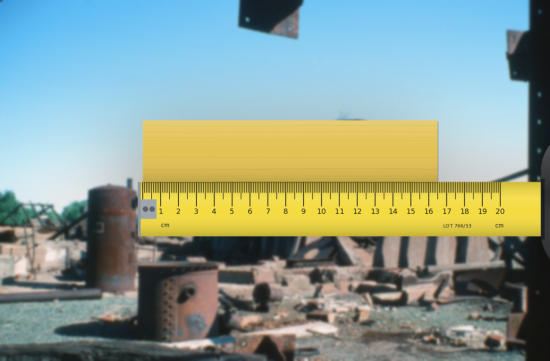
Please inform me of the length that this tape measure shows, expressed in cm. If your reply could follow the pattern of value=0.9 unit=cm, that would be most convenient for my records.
value=16.5 unit=cm
